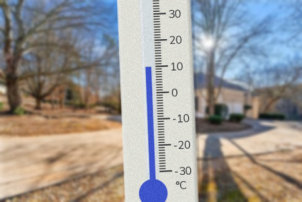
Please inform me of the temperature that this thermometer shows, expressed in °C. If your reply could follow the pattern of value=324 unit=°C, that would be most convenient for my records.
value=10 unit=°C
